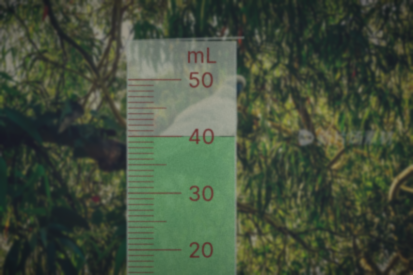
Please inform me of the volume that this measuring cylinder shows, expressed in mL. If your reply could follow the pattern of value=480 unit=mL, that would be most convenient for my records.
value=40 unit=mL
